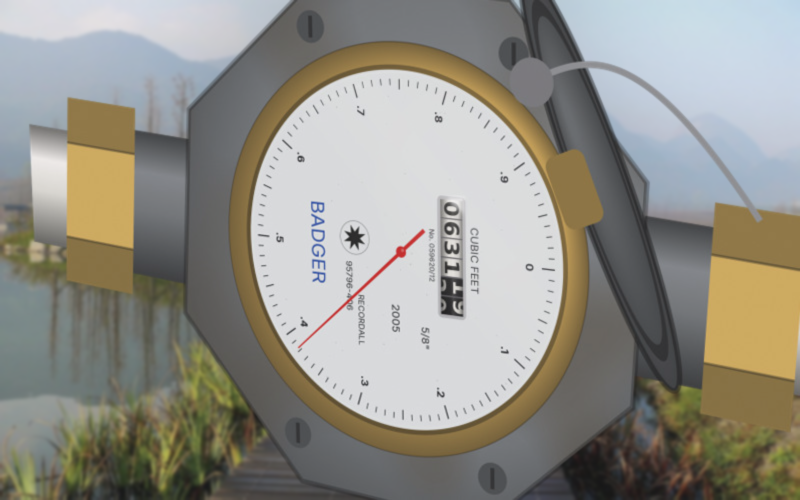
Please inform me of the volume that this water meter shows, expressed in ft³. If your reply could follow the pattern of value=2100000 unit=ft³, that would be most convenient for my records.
value=63119.38 unit=ft³
